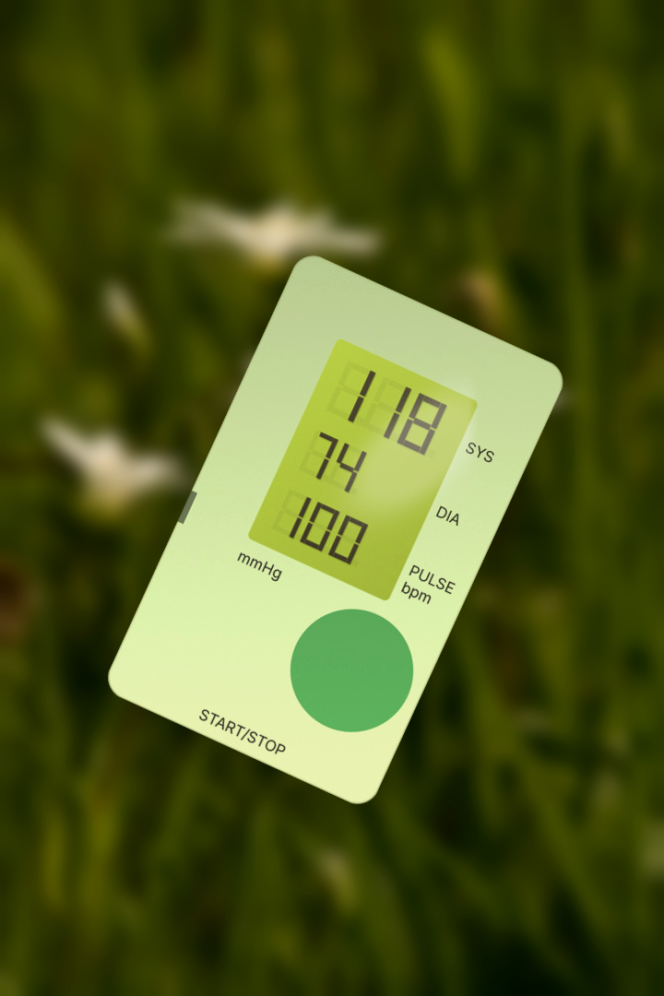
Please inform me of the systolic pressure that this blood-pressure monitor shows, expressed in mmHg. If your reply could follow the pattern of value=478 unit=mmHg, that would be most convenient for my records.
value=118 unit=mmHg
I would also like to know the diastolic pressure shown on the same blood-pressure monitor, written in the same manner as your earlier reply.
value=74 unit=mmHg
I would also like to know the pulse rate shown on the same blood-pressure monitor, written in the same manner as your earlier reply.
value=100 unit=bpm
